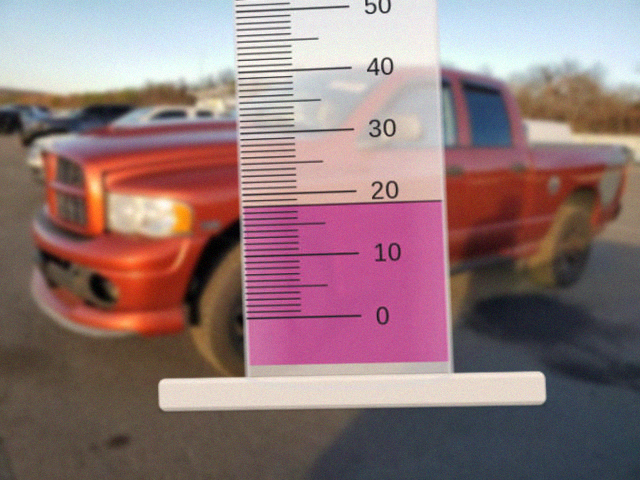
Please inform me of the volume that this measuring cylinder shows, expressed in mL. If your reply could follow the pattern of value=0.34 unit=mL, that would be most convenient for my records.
value=18 unit=mL
